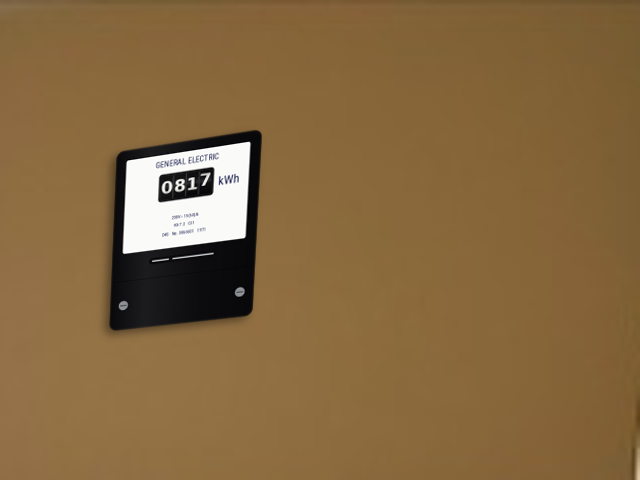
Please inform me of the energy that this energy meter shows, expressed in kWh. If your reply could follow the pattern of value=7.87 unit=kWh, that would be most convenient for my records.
value=817 unit=kWh
